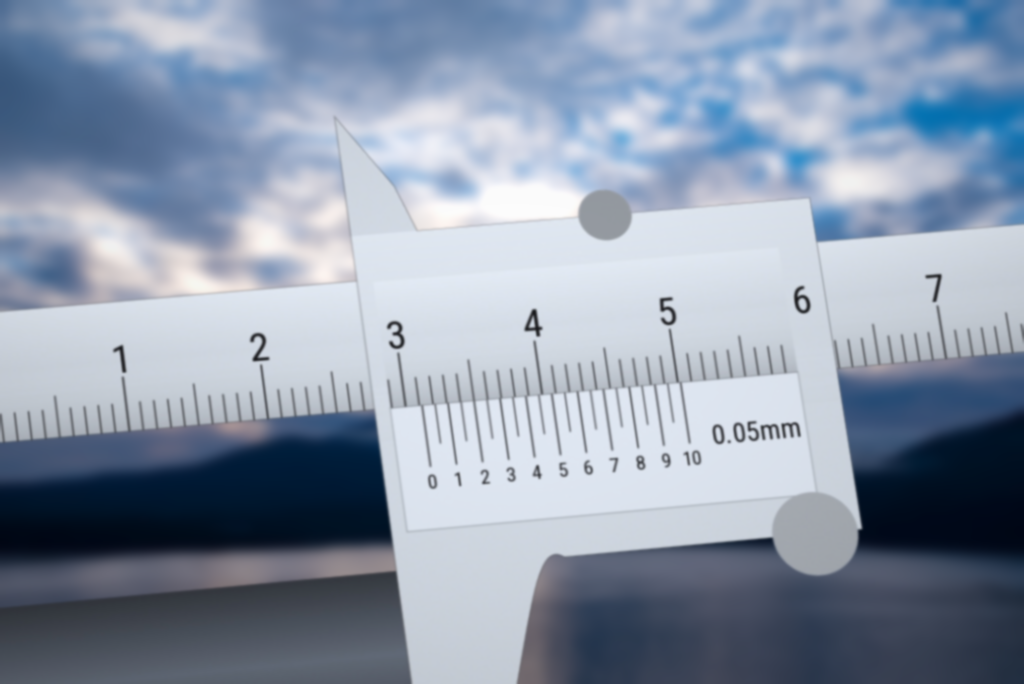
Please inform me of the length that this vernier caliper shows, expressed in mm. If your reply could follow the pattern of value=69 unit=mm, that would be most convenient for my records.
value=31.2 unit=mm
